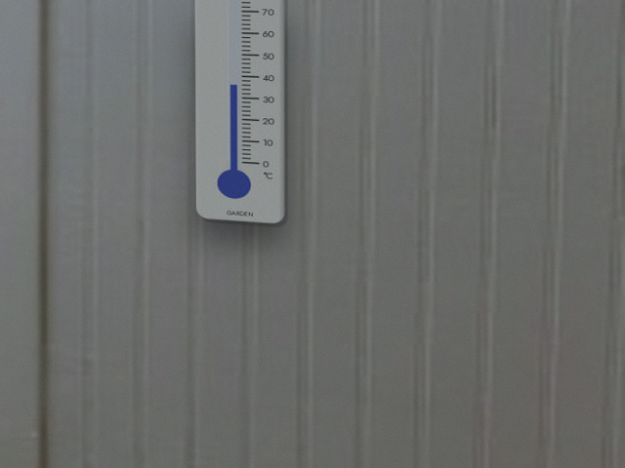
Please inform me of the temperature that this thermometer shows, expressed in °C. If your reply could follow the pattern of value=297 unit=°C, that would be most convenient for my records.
value=36 unit=°C
